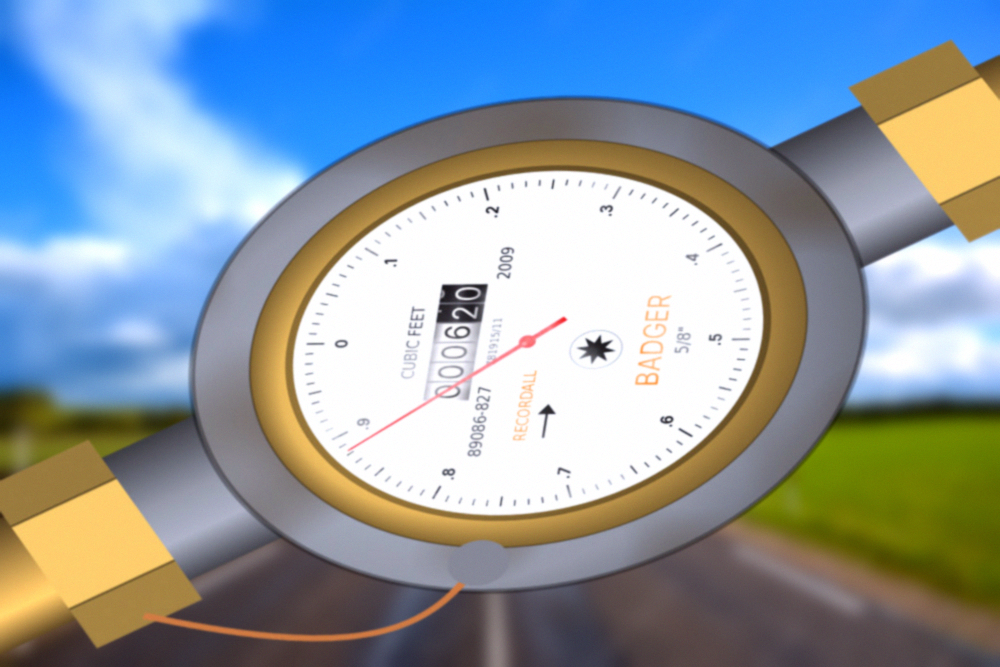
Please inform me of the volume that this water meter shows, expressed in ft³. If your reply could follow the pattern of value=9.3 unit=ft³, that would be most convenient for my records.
value=619.88 unit=ft³
